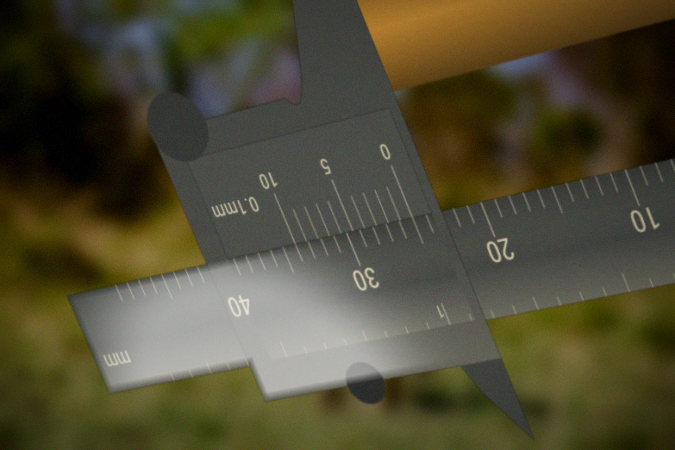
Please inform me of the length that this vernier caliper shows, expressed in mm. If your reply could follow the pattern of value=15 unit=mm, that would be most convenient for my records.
value=25.0 unit=mm
